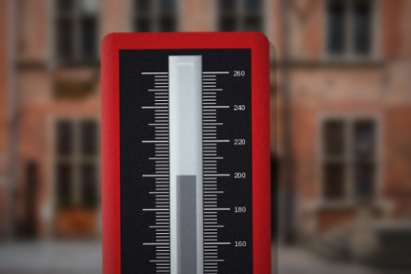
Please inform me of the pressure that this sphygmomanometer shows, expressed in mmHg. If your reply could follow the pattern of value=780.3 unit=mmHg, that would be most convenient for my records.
value=200 unit=mmHg
